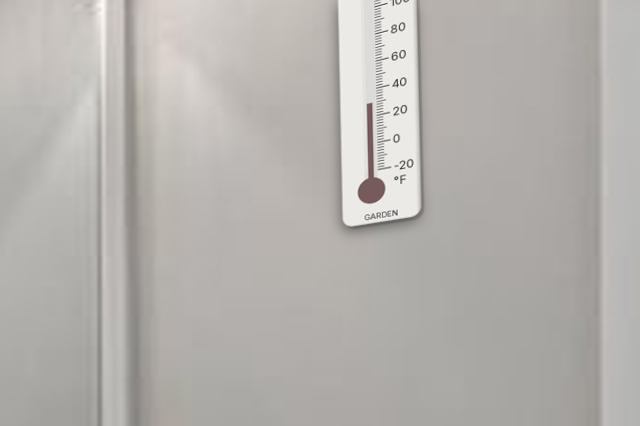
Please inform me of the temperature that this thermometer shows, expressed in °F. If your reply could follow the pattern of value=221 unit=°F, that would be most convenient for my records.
value=30 unit=°F
